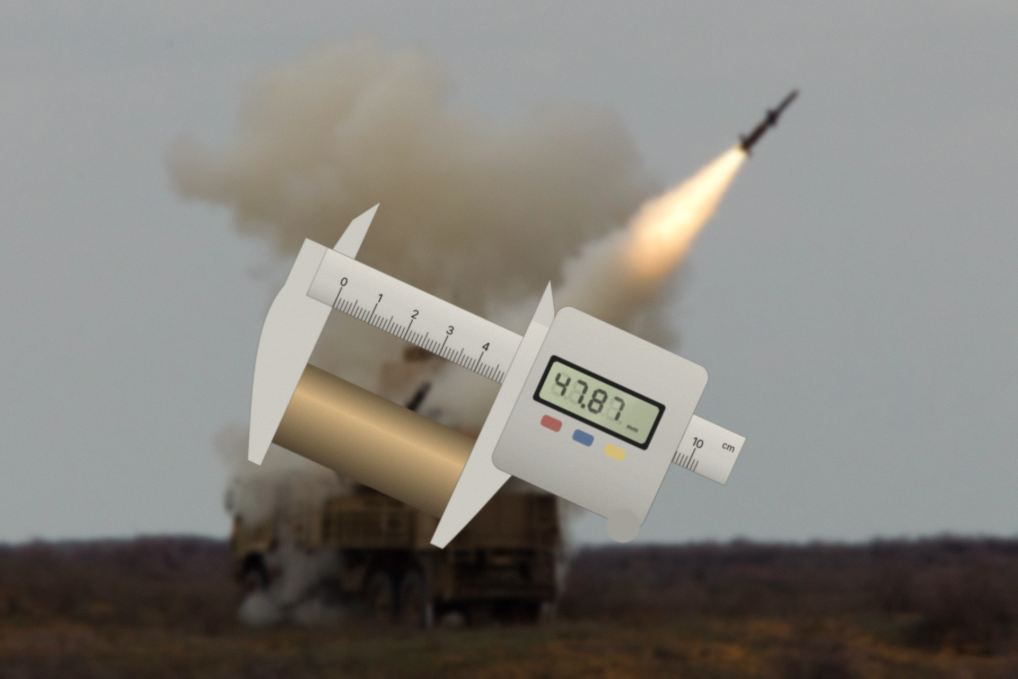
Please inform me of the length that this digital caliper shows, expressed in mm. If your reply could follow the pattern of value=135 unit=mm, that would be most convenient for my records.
value=47.87 unit=mm
